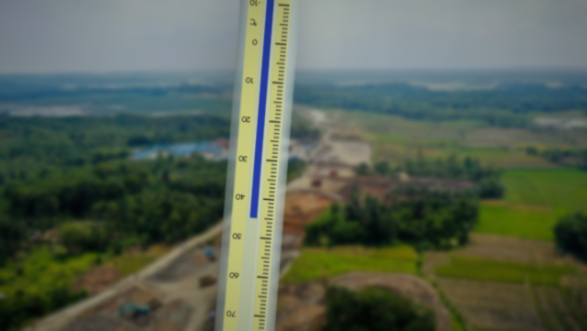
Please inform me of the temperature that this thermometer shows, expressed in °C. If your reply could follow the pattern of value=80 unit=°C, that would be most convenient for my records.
value=45 unit=°C
